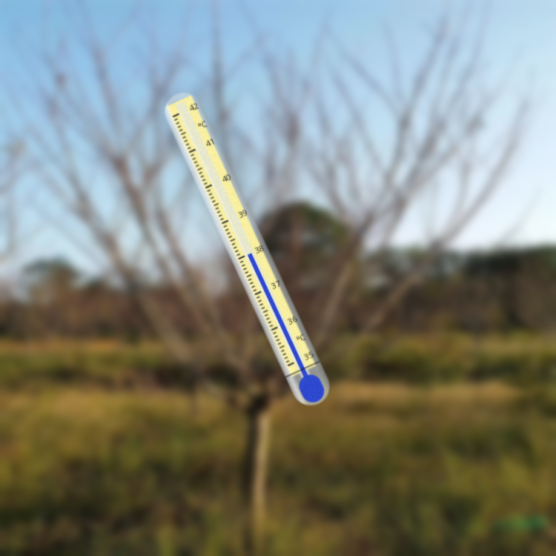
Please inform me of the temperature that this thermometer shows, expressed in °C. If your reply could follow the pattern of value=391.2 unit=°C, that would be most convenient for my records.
value=38 unit=°C
